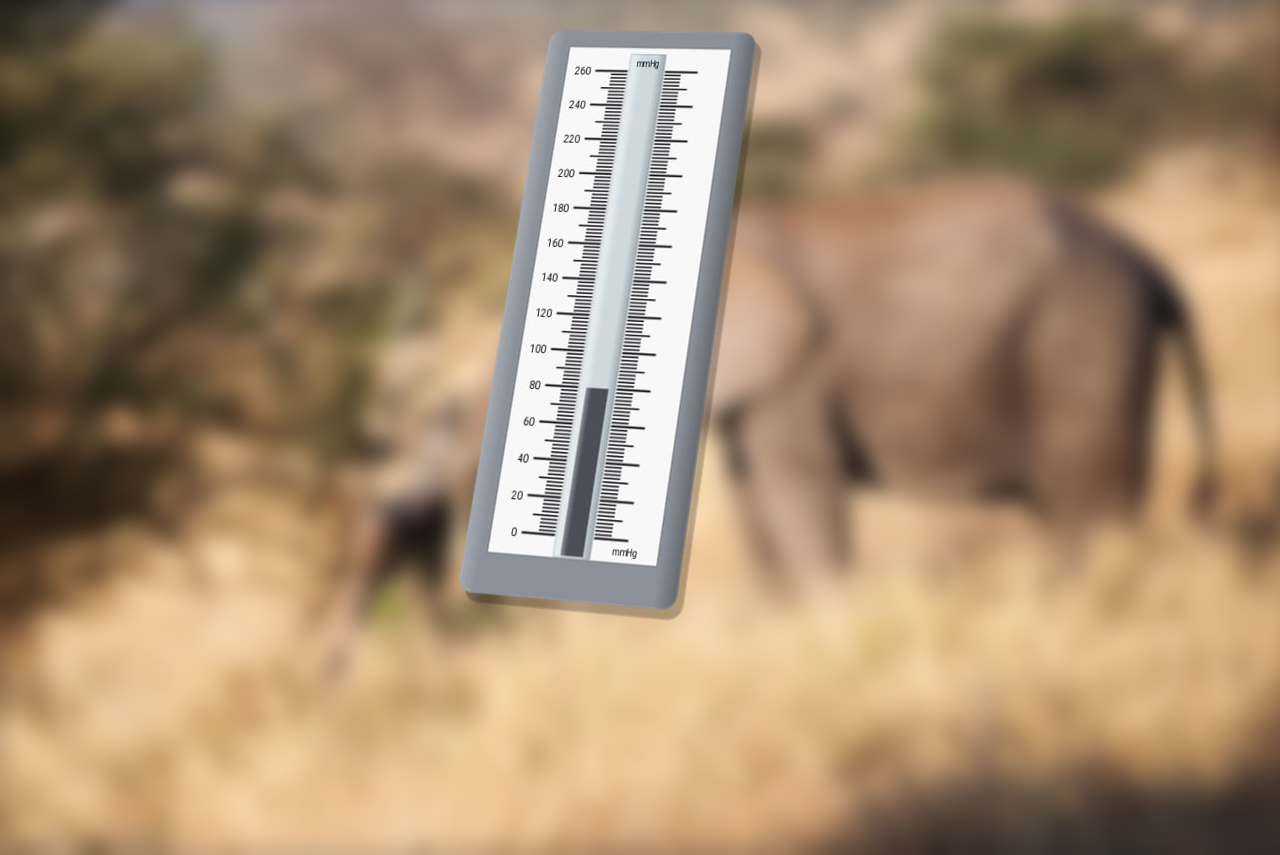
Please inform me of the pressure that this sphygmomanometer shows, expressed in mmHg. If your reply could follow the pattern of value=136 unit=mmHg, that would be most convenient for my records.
value=80 unit=mmHg
